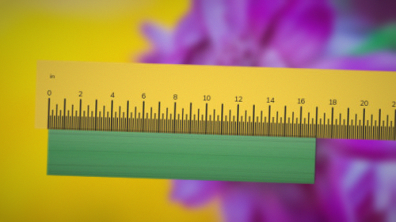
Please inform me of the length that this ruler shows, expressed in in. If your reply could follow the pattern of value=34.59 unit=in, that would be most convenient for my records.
value=17 unit=in
